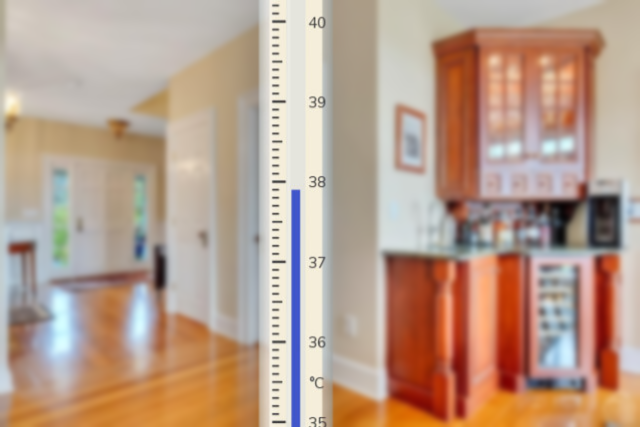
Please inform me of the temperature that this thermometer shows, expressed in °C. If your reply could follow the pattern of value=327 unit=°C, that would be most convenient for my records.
value=37.9 unit=°C
